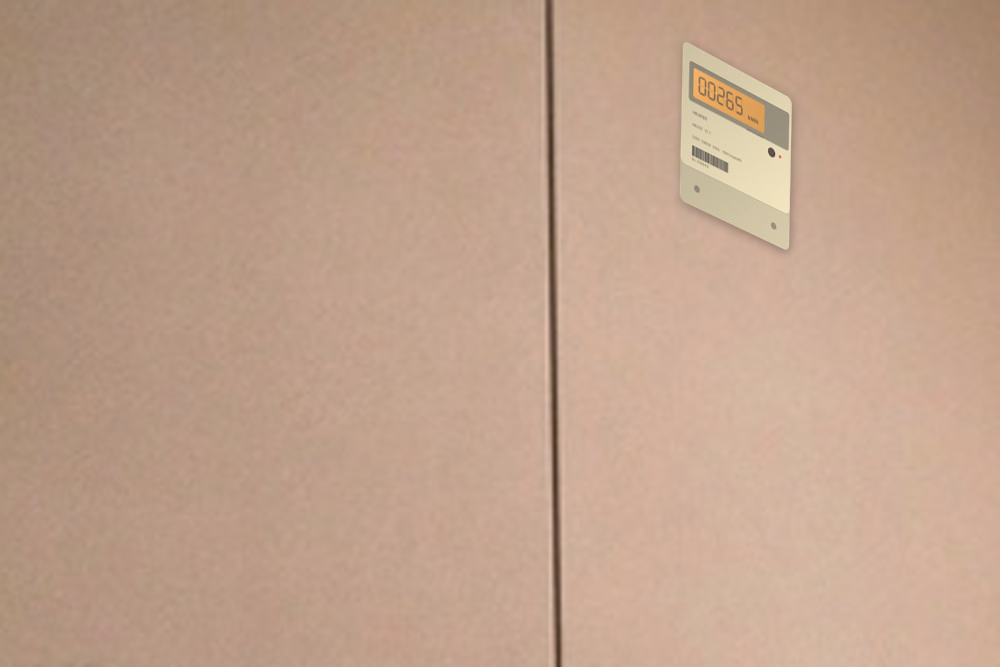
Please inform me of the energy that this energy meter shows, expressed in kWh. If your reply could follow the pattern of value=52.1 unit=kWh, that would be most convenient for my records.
value=265 unit=kWh
